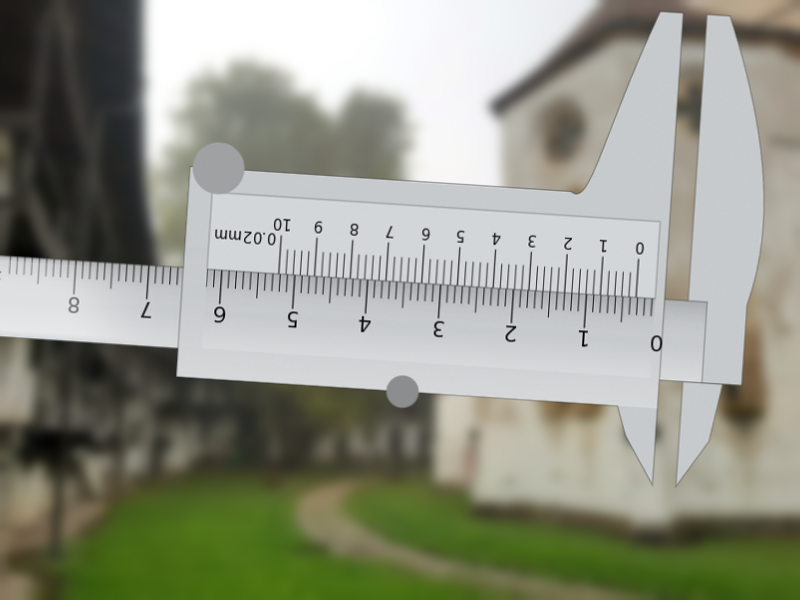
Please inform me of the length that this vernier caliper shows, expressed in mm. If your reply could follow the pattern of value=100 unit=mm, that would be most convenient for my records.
value=3.2 unit=mm
